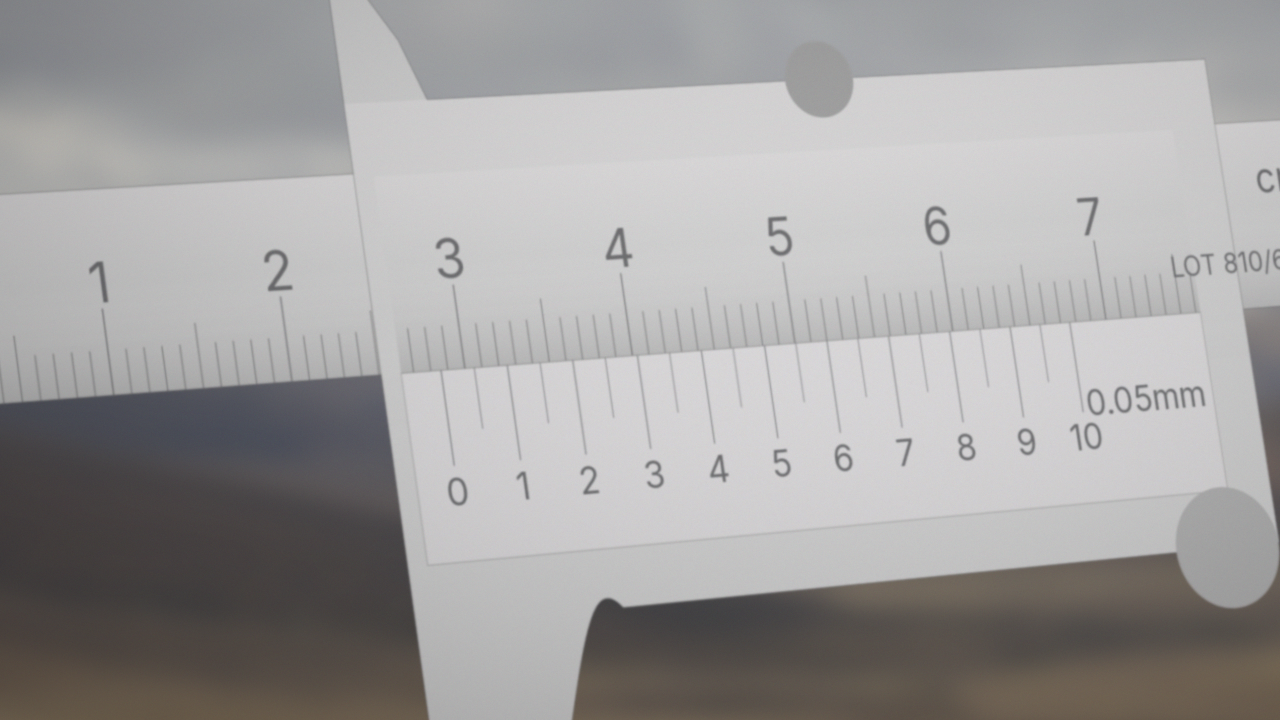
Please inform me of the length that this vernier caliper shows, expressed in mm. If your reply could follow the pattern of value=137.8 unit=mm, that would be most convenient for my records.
value=28.6 unit=mm
